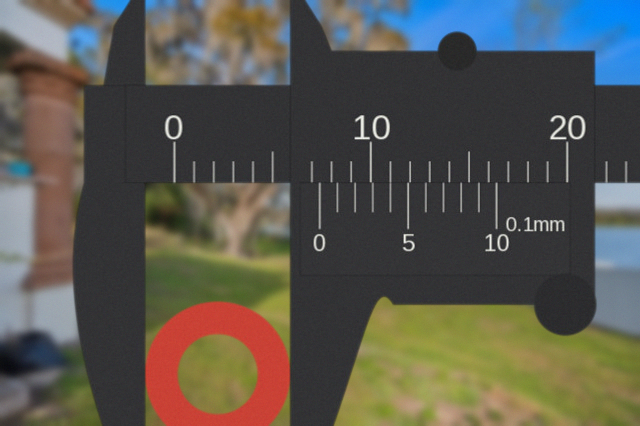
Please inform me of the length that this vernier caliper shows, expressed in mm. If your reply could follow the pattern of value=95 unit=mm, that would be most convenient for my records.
value=7.4 unit=mm
